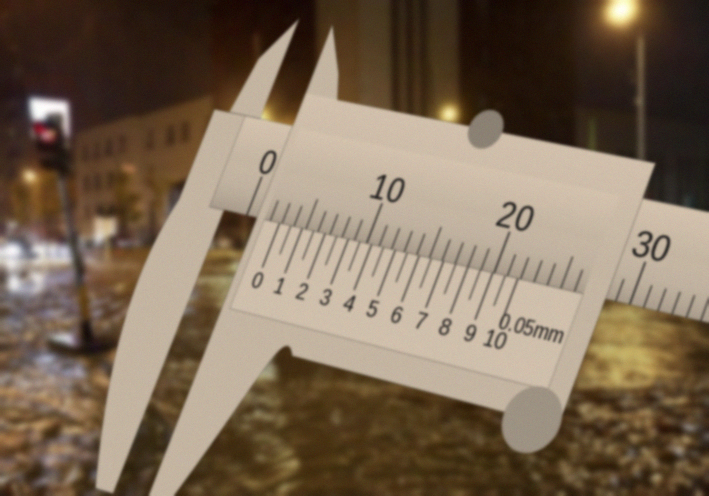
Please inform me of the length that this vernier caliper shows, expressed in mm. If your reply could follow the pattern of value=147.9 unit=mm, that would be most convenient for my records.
value=2.8 unit=mm
